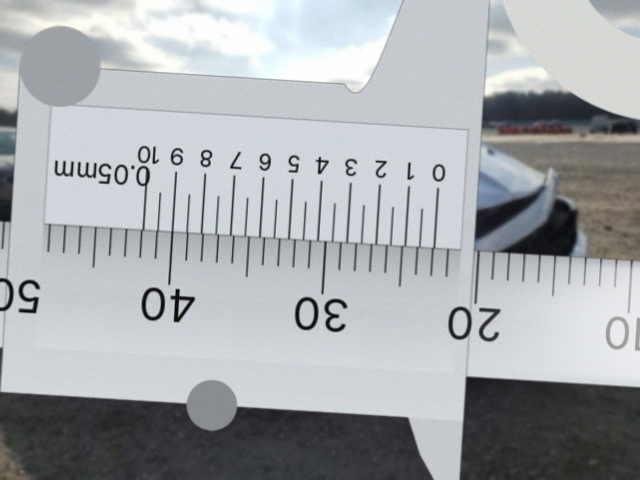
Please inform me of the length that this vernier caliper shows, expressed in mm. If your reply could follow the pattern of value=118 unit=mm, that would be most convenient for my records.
value=22.9 unit=mm
